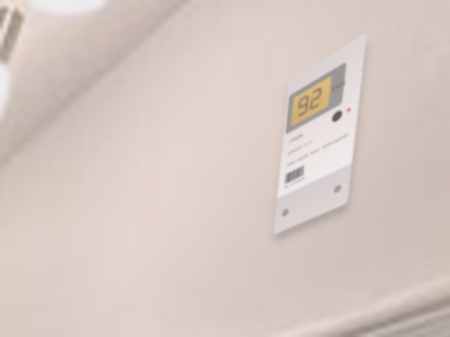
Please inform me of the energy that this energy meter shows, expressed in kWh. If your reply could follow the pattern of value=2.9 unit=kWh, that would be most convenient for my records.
value=92 unit=kWh
